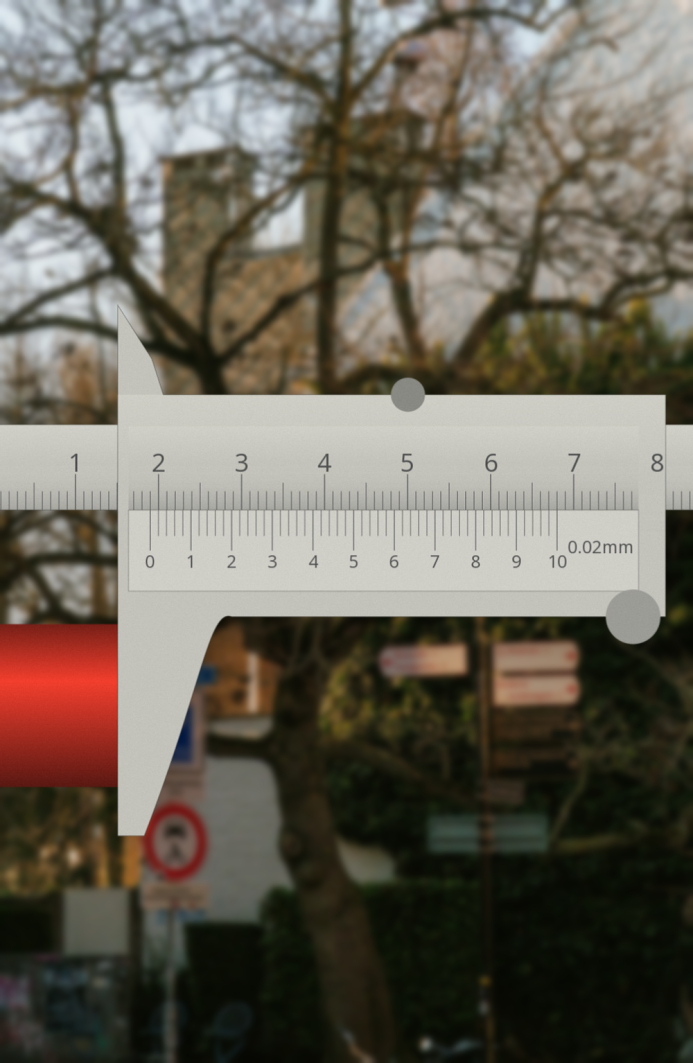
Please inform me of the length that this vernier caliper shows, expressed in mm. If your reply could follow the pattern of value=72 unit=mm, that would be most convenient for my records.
value=19.0 unit=mm
